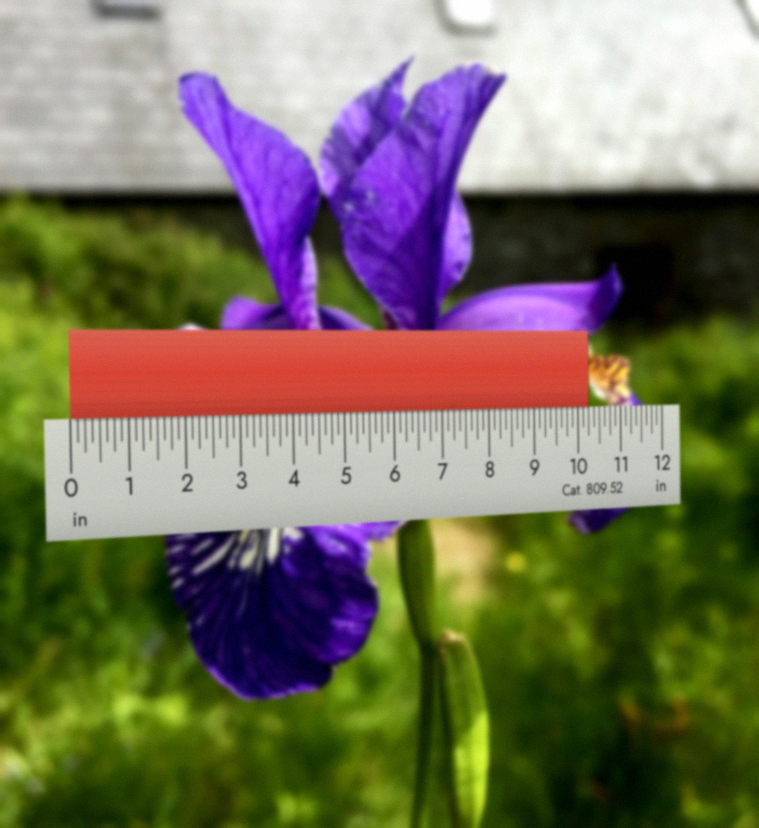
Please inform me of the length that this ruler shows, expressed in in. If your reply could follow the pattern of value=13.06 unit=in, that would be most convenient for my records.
value=10.25 unit=in
